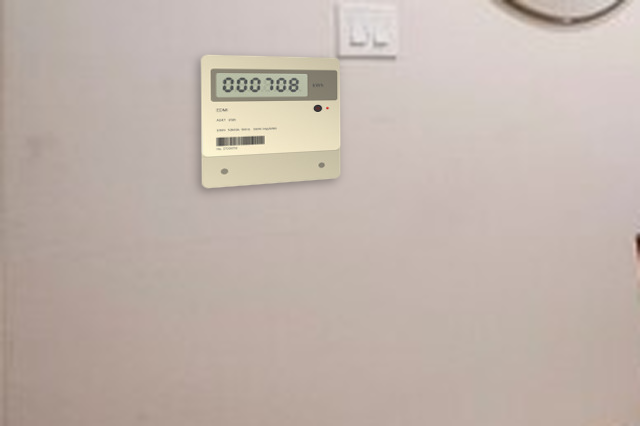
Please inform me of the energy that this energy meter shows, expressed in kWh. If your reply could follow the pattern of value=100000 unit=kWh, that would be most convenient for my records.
value=708 unit=kWh
